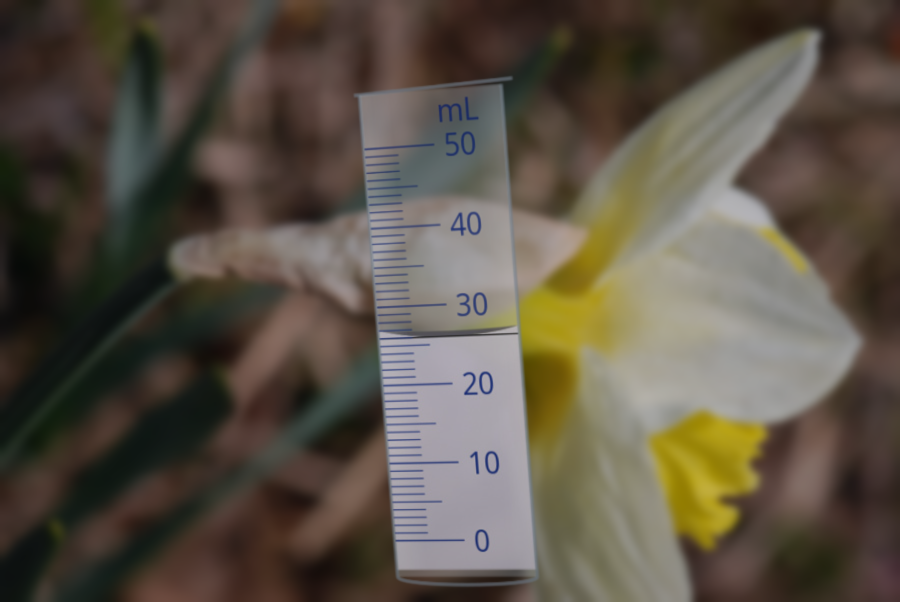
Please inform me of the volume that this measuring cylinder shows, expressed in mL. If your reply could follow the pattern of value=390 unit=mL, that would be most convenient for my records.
value=26 unit=mL
